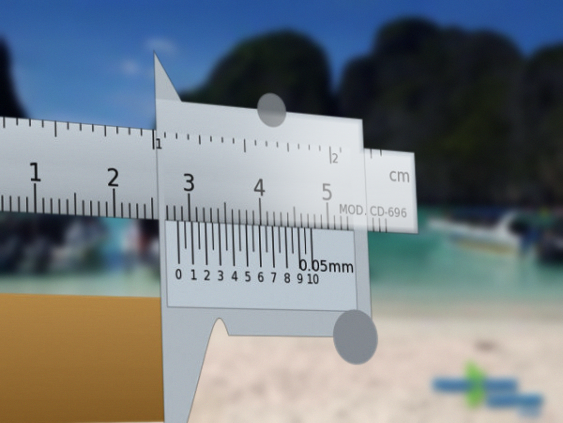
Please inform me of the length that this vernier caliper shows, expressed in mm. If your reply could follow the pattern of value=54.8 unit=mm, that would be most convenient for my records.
value=28.4 unit=mm
